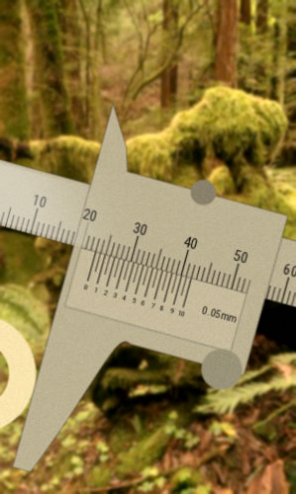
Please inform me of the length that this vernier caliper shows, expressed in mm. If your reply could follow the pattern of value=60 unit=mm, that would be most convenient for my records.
value=23.0 unit=mm
